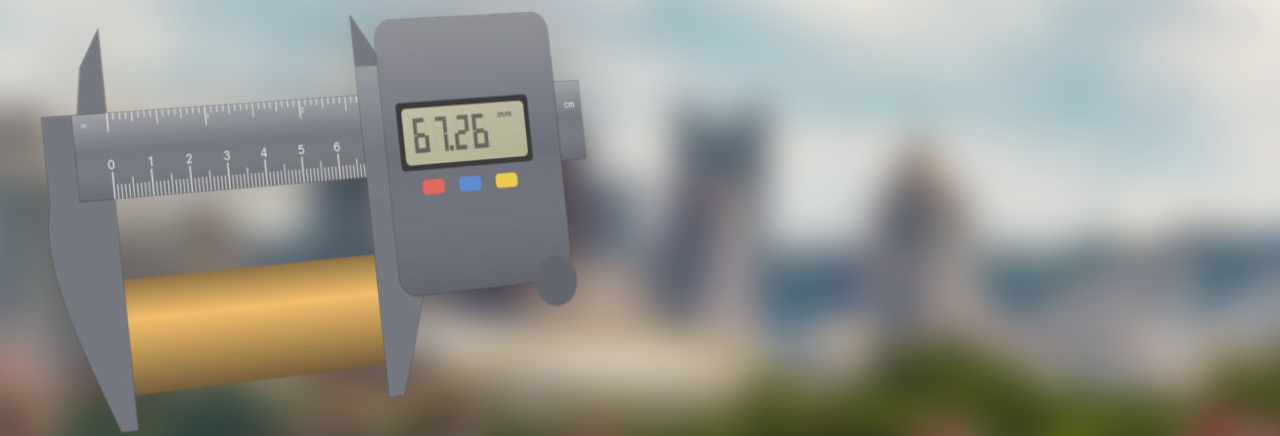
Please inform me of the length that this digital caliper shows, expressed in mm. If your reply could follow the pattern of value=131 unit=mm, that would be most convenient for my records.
value=67.26 unit=mm
